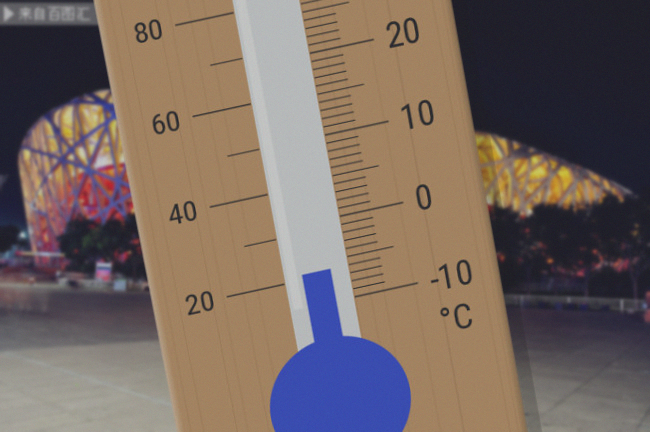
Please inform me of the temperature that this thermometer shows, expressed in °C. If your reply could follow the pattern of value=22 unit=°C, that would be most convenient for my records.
value=-6 unit=°C
